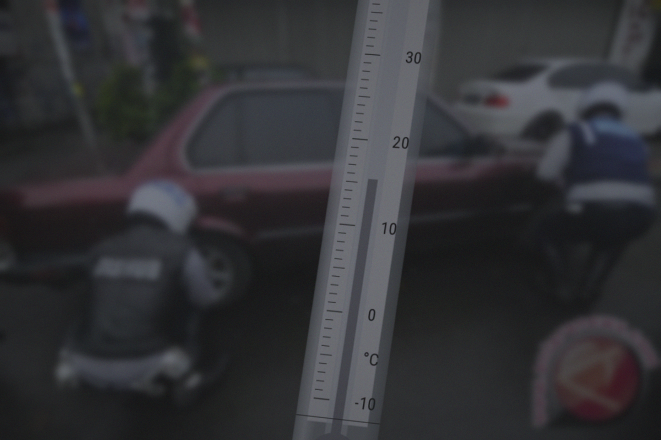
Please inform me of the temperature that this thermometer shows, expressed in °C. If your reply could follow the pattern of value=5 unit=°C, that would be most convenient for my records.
value=15.5 unit=°C
